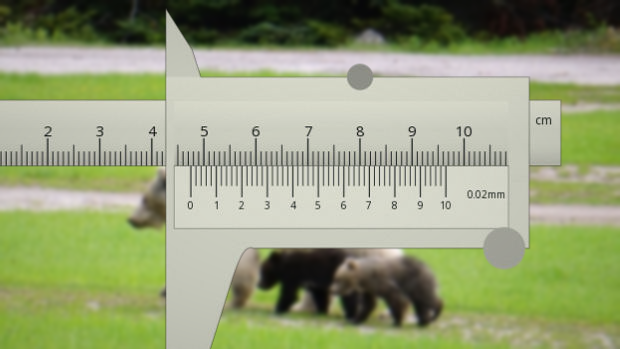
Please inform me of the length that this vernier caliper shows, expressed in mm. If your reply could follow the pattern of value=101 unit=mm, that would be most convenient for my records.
value=47.5 unit=mm
